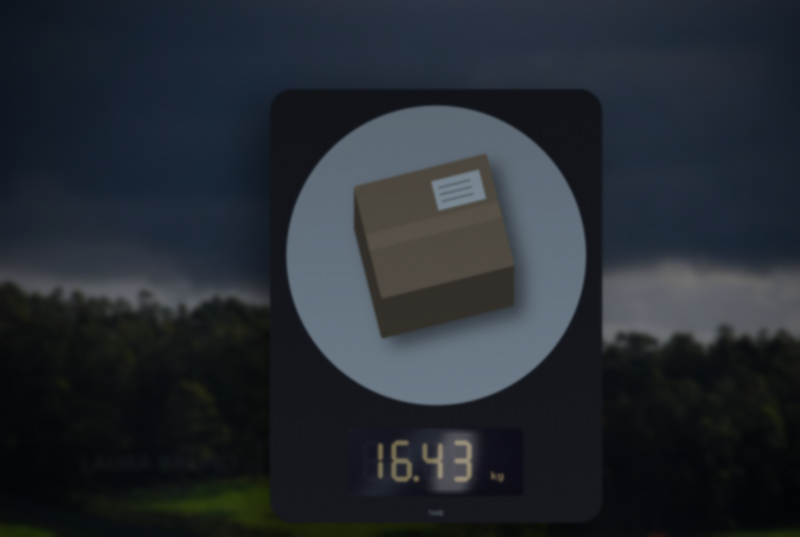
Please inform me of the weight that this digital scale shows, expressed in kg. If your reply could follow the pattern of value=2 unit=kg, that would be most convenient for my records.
value=16.43 unit=kg
